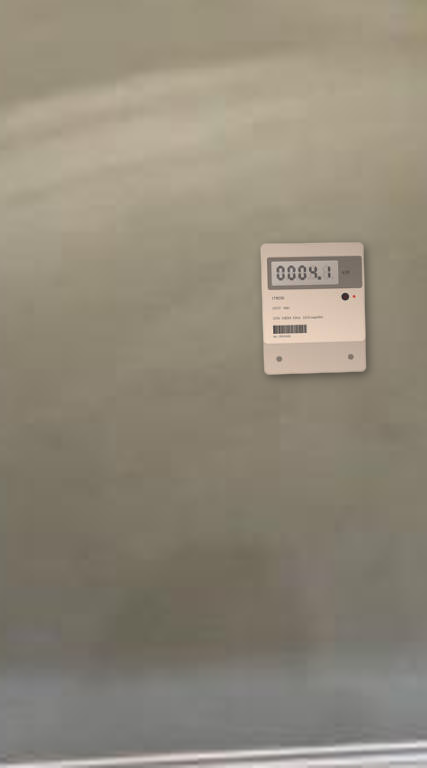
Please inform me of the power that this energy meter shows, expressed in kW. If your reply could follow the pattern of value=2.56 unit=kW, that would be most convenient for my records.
value=4.1 unit=kW
